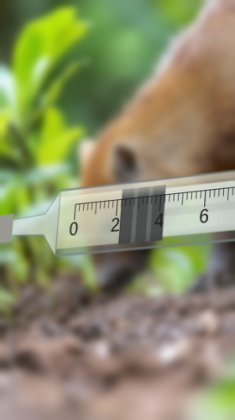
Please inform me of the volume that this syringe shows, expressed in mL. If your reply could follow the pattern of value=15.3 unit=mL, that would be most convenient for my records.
value=2.2 unit=mL
